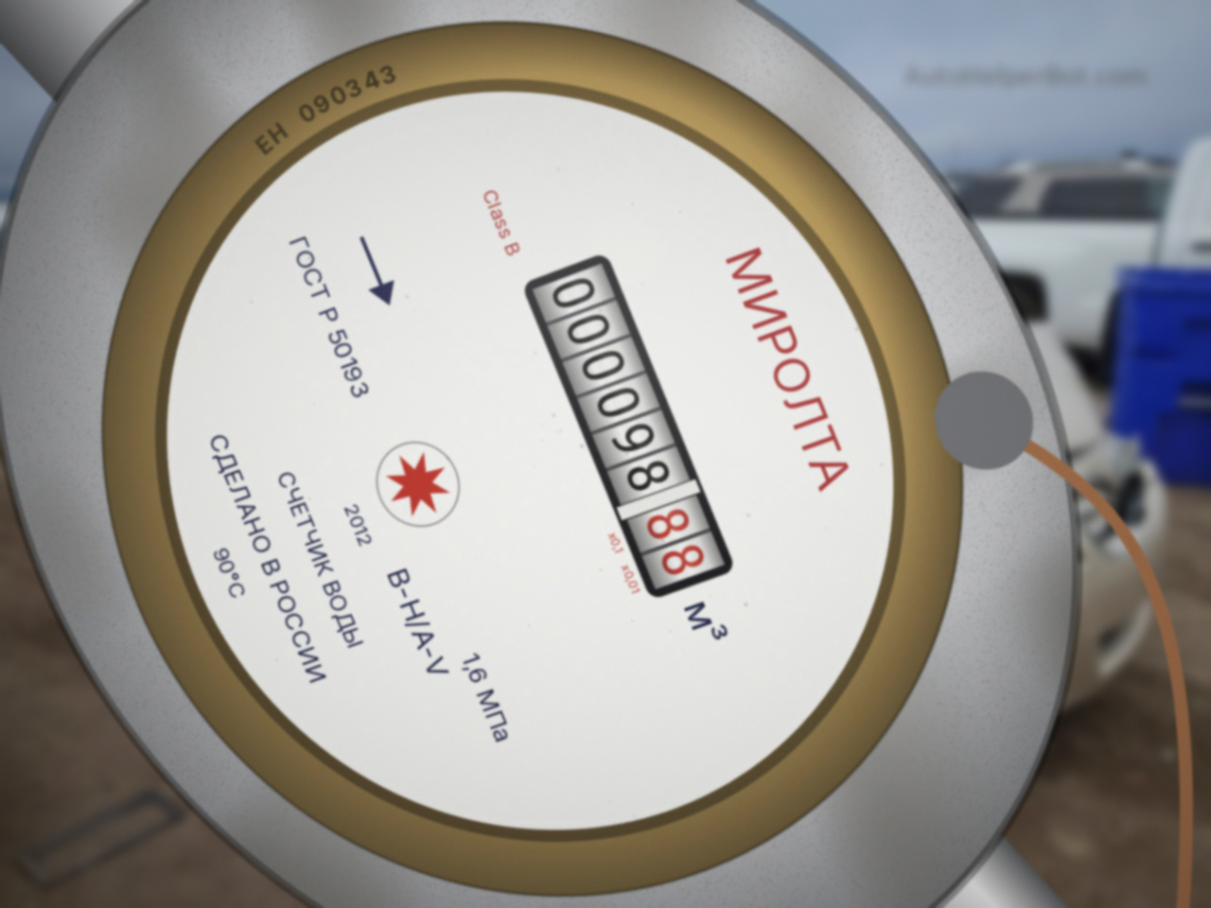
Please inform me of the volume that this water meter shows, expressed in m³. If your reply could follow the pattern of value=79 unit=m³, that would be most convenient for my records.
value=98.88 unit=m³
